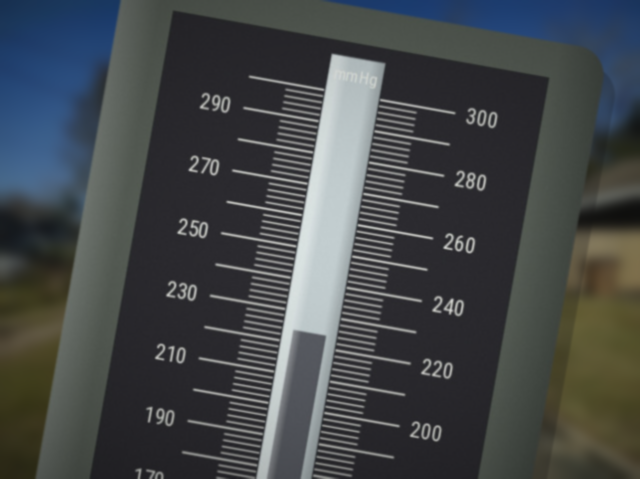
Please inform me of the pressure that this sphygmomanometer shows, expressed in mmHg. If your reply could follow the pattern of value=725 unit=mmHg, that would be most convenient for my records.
value=224 unit=mmHg
